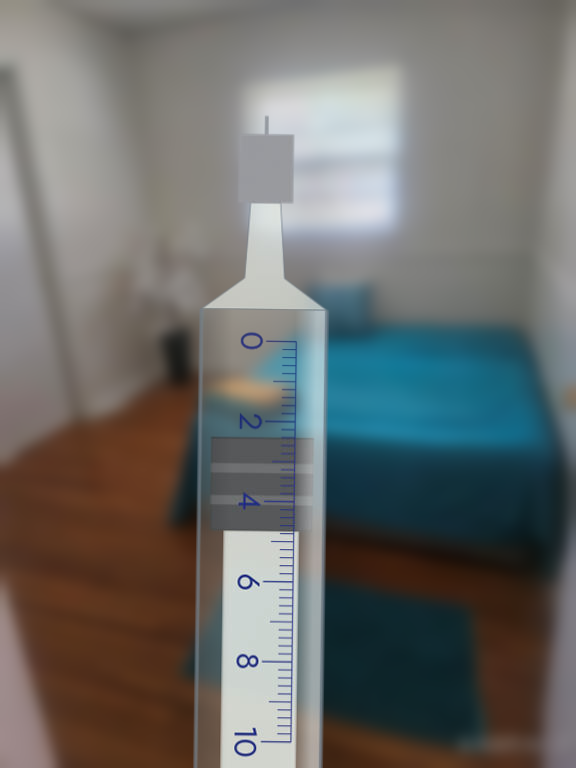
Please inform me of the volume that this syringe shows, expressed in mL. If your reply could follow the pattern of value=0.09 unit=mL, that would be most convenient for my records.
value=2.4 unit=mL
